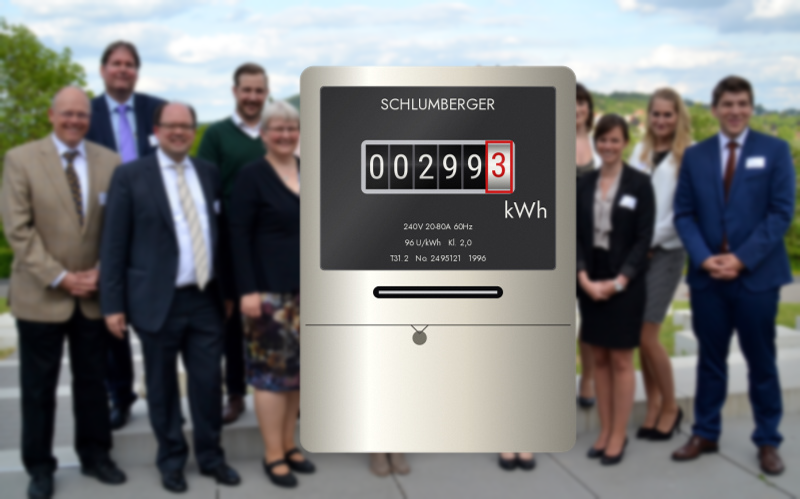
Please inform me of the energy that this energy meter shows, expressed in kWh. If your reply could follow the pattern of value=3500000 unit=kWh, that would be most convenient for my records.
value=299.3 unit=kWh
